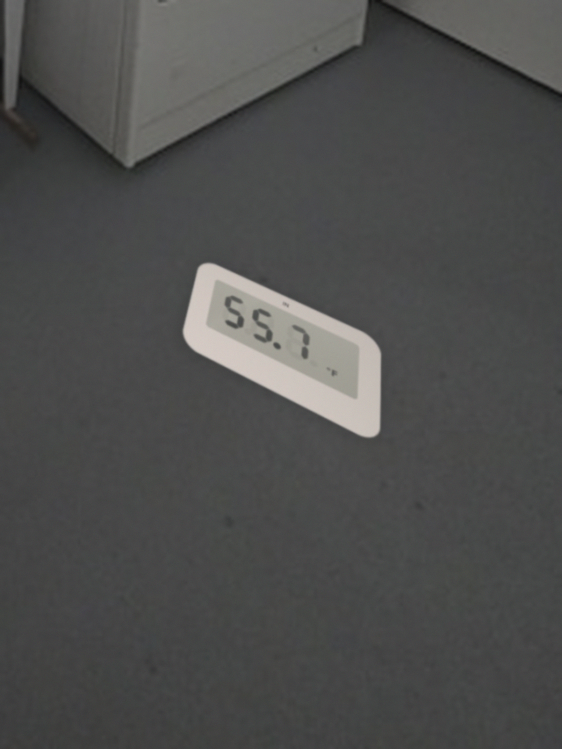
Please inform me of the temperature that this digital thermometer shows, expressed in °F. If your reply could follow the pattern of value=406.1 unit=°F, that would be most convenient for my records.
value=55.7 unit=°F
